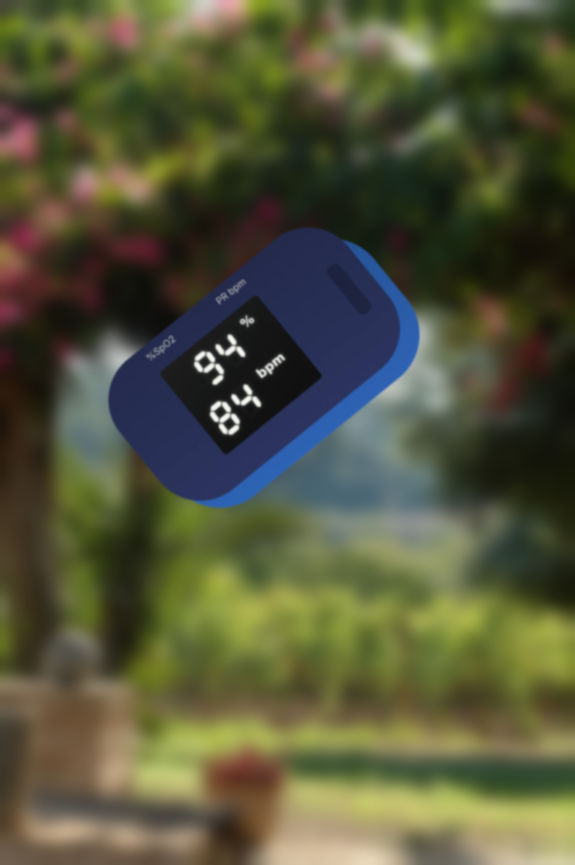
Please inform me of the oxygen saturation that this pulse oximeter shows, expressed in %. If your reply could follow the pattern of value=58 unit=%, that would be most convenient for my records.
value=94 unit=%
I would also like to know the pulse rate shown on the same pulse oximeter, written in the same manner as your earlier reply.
value=84 unit=bpm
